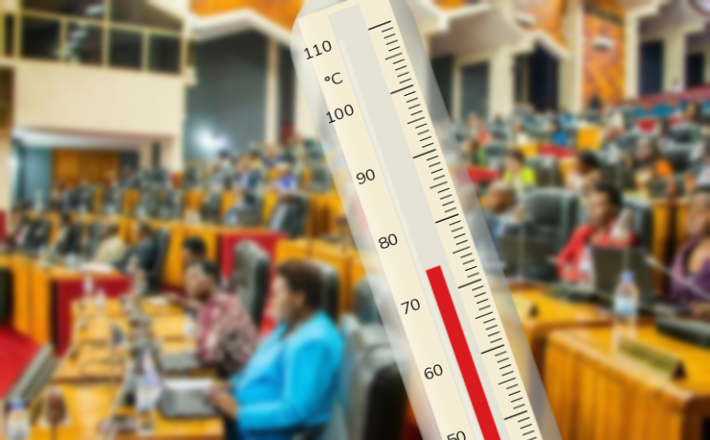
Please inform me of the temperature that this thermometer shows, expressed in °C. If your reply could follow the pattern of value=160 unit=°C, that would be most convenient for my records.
value=74 unit=°C
